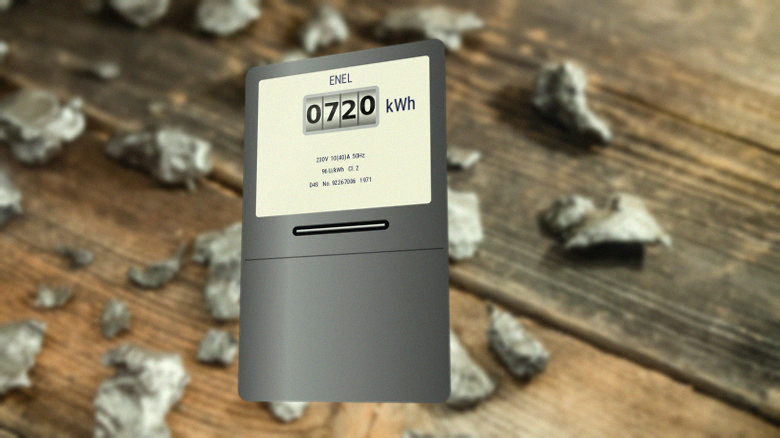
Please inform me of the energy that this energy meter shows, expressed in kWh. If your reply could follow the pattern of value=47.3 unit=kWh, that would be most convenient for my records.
value=720 unit=kWh
